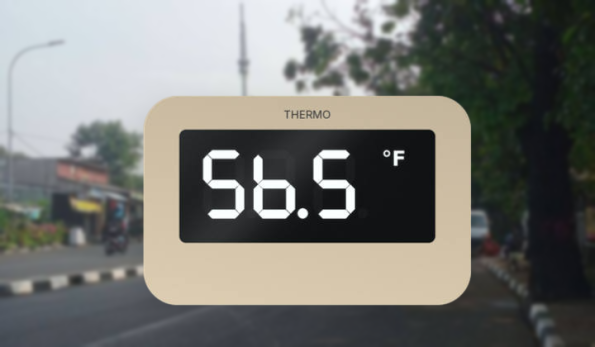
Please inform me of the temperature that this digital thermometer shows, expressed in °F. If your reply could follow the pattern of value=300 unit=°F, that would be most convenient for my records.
value=56.5 unit=°F
